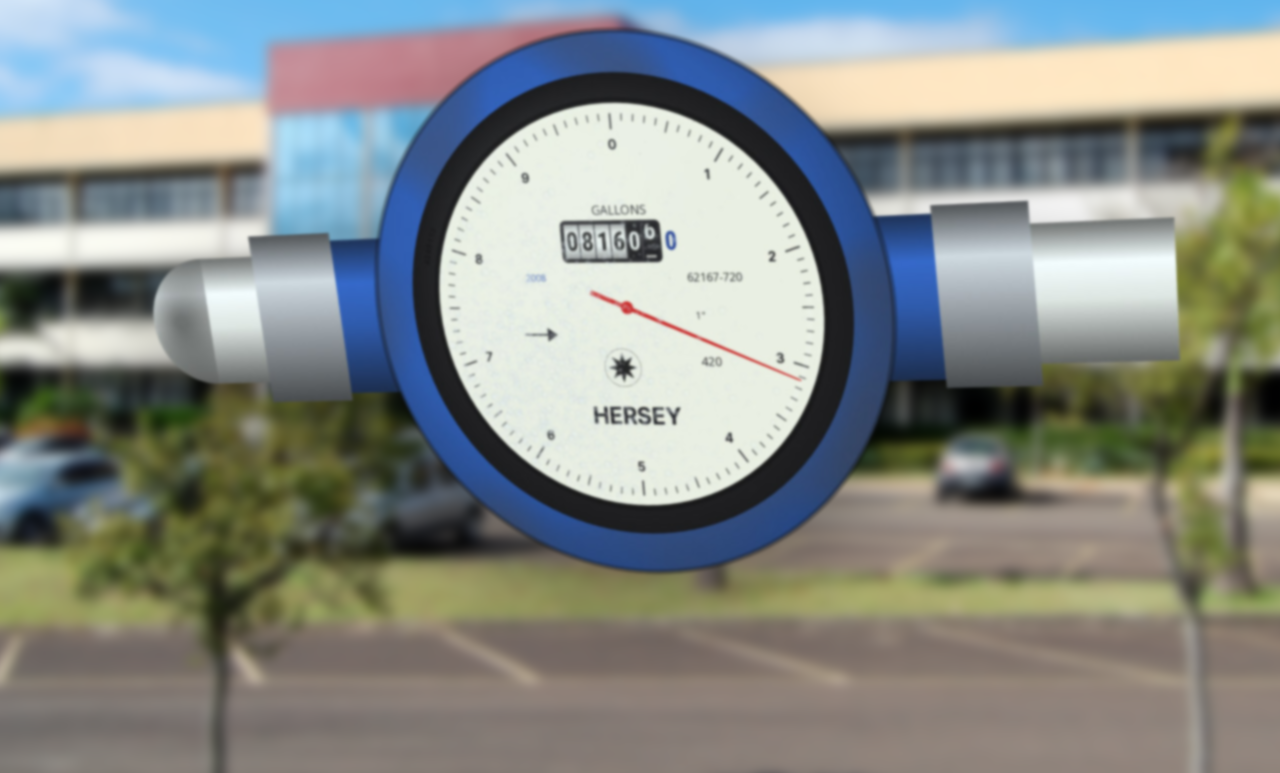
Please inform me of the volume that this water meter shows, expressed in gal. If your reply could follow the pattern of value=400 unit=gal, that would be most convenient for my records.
value=816063.1 unit=gal
